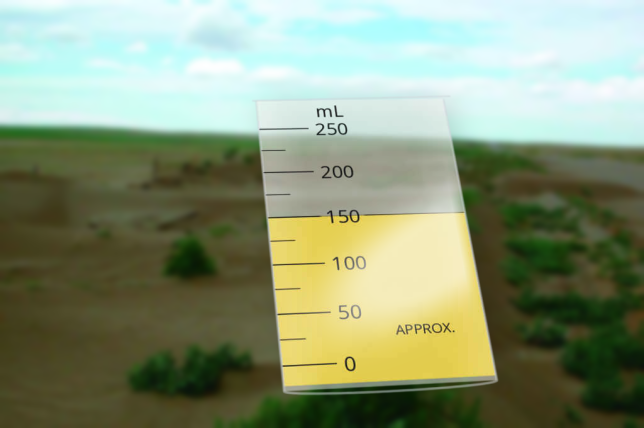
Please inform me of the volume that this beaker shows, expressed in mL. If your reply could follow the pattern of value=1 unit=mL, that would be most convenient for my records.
value=150 unit=mL
